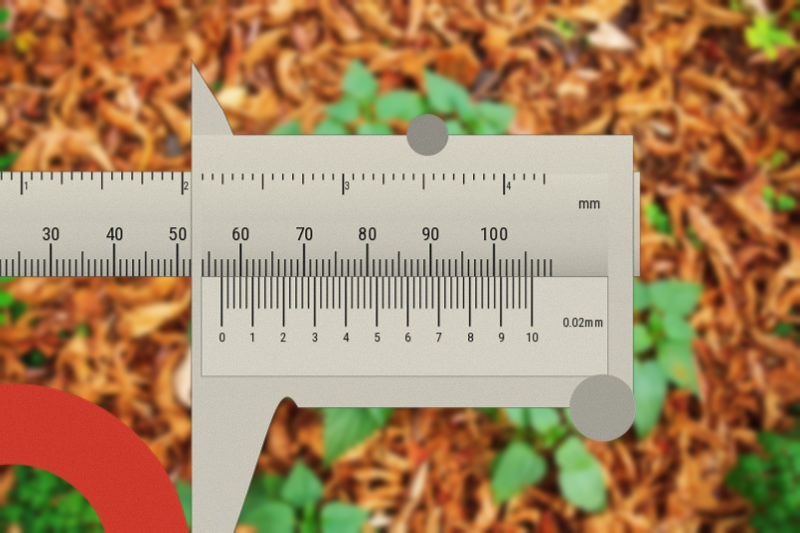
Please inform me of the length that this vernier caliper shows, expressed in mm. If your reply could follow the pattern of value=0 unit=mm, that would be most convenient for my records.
value=57.0 unit=mm
